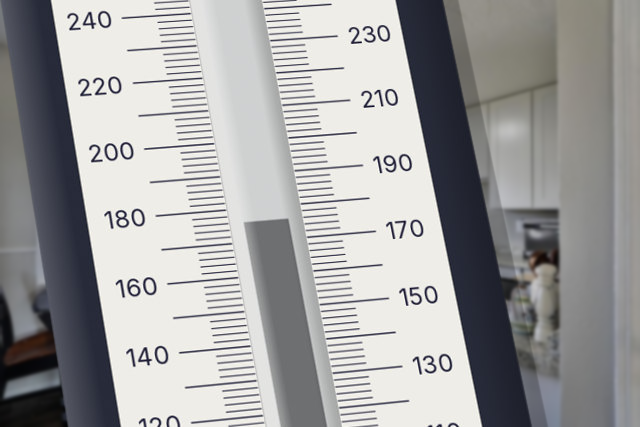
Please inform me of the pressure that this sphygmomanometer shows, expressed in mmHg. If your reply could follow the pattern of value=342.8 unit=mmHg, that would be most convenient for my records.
value=176 unit=mmHg
